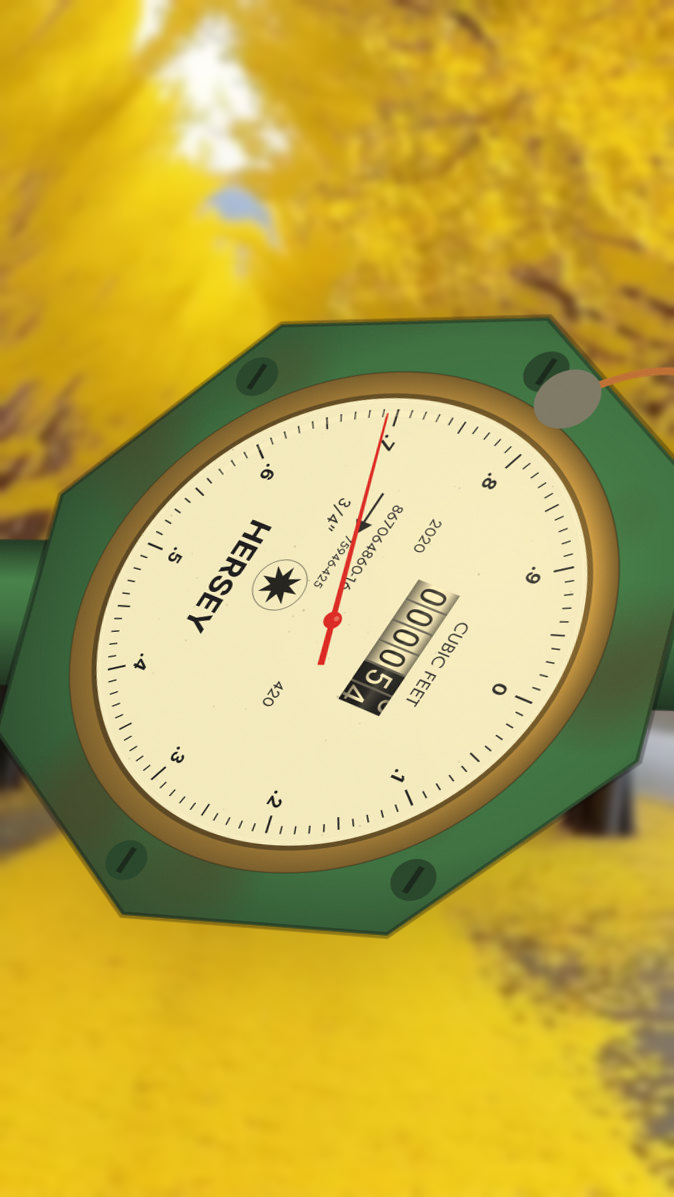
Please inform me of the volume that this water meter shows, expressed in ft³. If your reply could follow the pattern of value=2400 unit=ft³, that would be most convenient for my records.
value=53.69 unit=ft³
